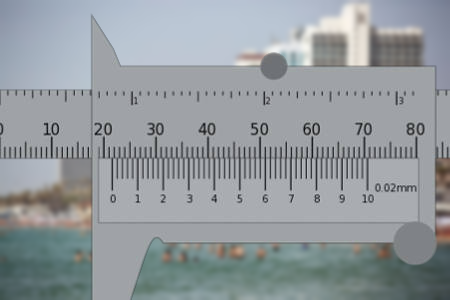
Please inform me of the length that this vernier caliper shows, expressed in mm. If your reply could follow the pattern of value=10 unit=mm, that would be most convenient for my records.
value=21.6 unit=mm
